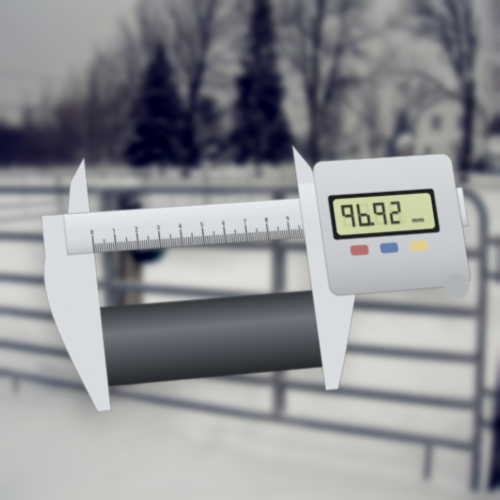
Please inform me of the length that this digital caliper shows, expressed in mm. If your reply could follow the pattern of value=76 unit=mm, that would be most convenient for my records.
value=96.92 unit=mm
